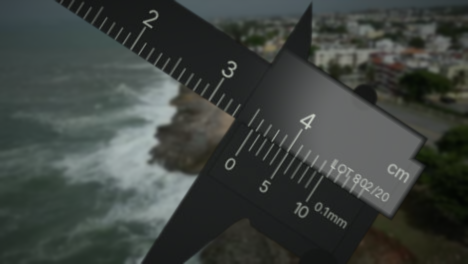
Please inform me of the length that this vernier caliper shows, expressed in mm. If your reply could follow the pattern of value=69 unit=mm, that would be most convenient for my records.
value=35.6 unit=mm
